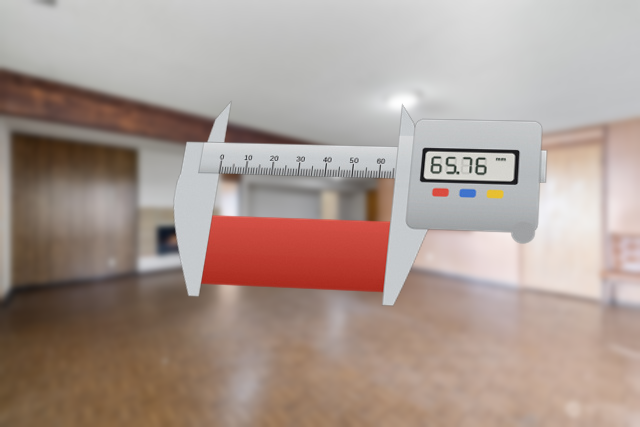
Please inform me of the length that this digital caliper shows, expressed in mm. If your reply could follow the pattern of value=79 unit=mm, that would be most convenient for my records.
value=65.76 unit=mm
